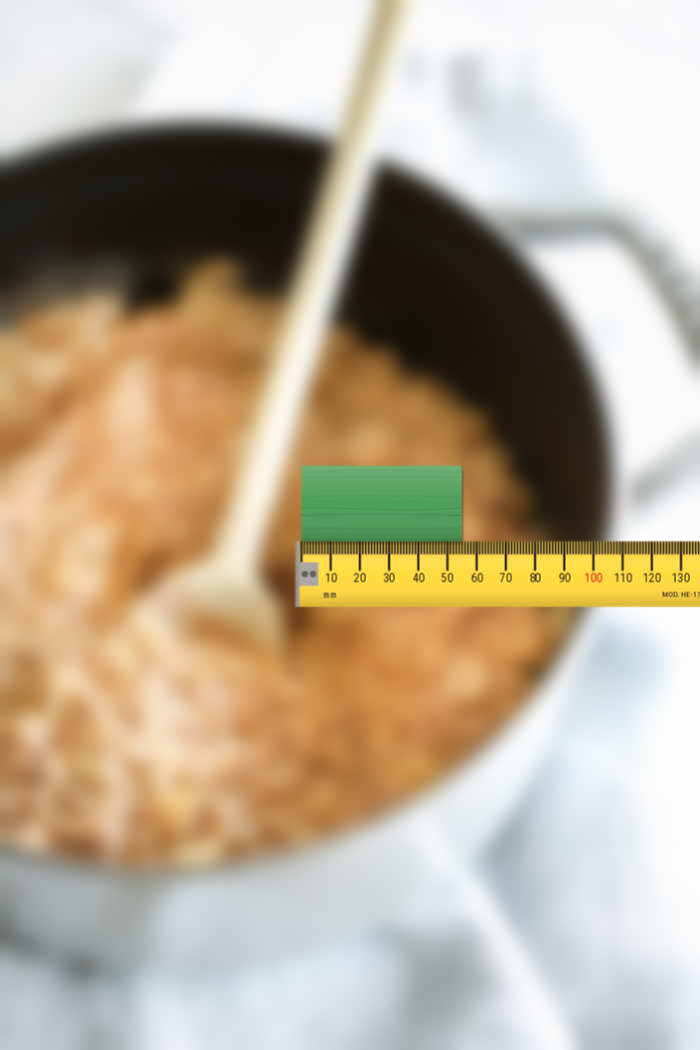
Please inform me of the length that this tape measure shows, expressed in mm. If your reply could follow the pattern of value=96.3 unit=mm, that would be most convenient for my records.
value=55 unit=mm
